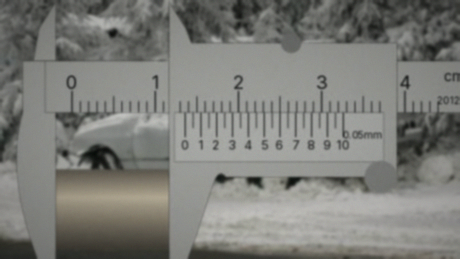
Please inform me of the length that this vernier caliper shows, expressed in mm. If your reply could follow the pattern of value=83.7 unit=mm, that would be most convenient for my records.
value=13.6 unit=mm
